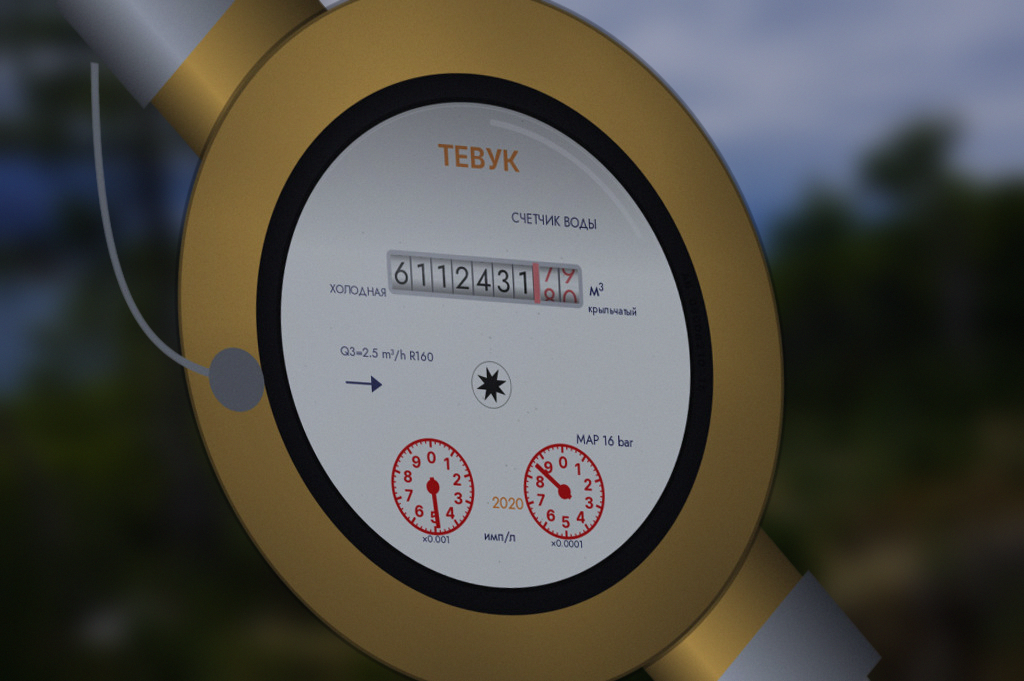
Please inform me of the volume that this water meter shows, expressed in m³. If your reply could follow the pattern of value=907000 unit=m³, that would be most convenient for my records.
value=6112431.7948 unit=m³
